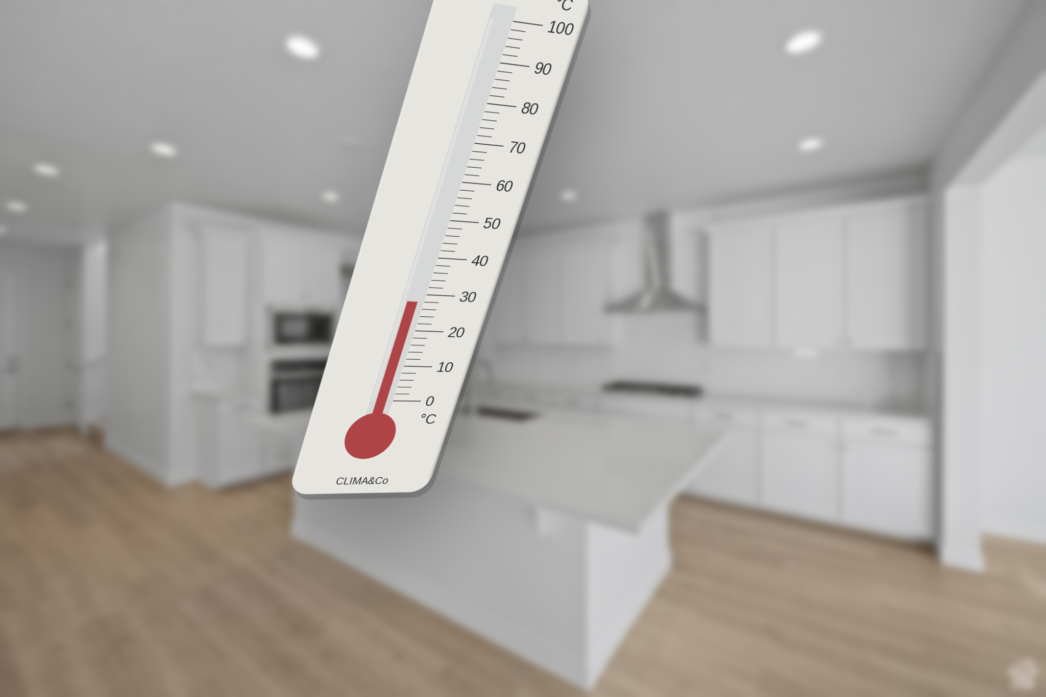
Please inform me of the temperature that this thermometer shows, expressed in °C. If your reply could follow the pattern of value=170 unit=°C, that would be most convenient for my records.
value=28 unit=°C
